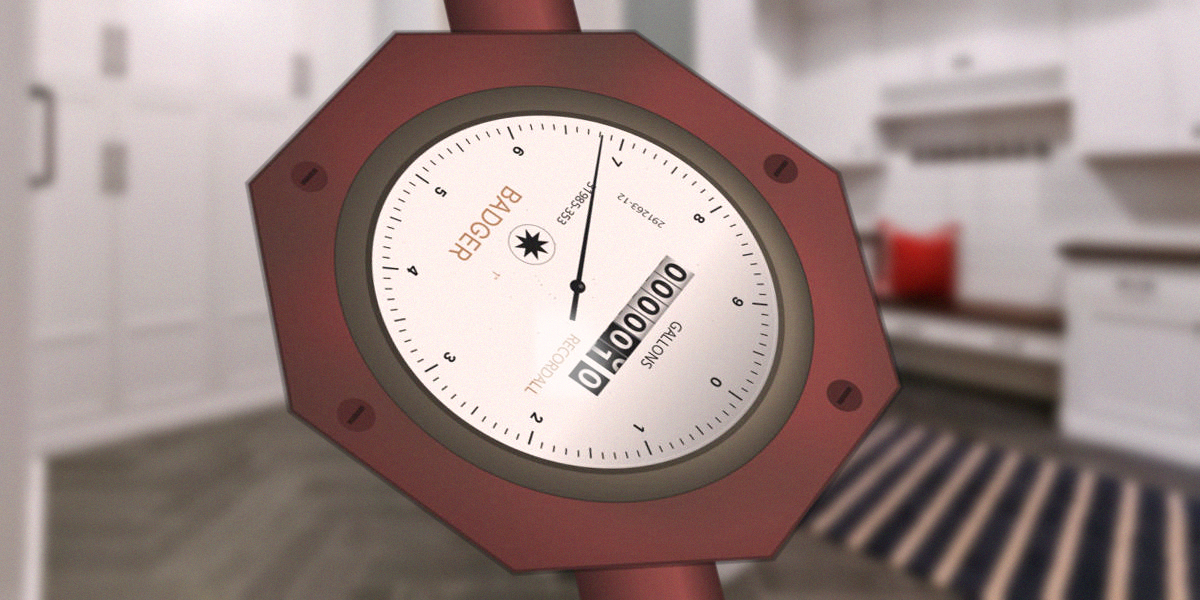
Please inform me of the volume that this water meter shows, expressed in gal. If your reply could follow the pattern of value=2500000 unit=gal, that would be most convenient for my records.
value=6.8 unit=gal
